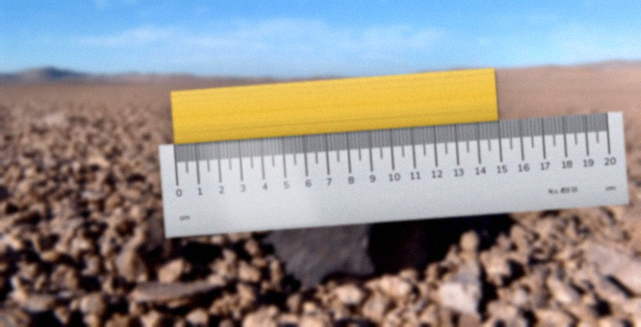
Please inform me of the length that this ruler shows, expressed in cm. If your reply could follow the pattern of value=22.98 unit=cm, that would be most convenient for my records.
value=15 unit=cm
